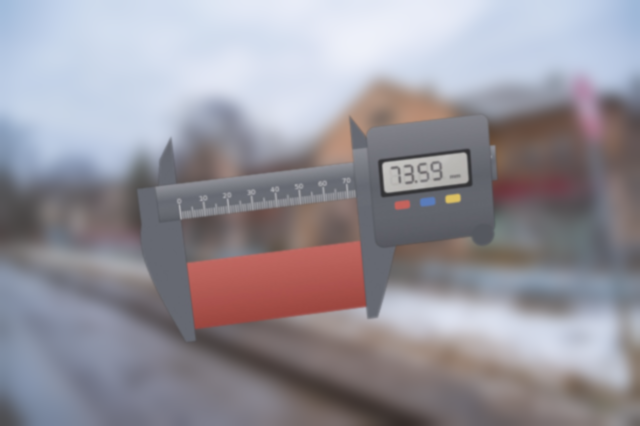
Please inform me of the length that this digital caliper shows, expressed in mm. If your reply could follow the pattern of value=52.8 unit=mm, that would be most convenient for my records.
value=73.59 unit=mm
